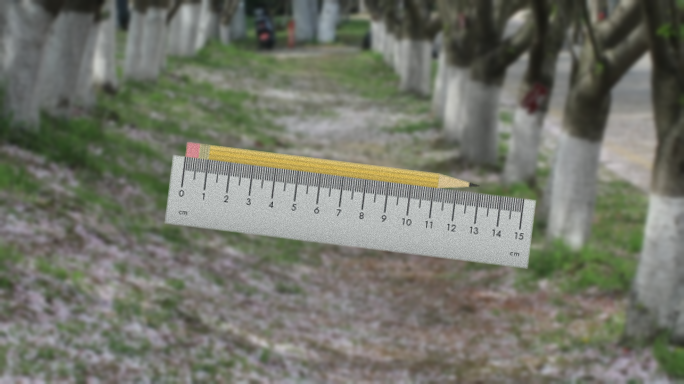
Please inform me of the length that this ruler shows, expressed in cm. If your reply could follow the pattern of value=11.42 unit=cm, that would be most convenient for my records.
value=13 unit=cm
